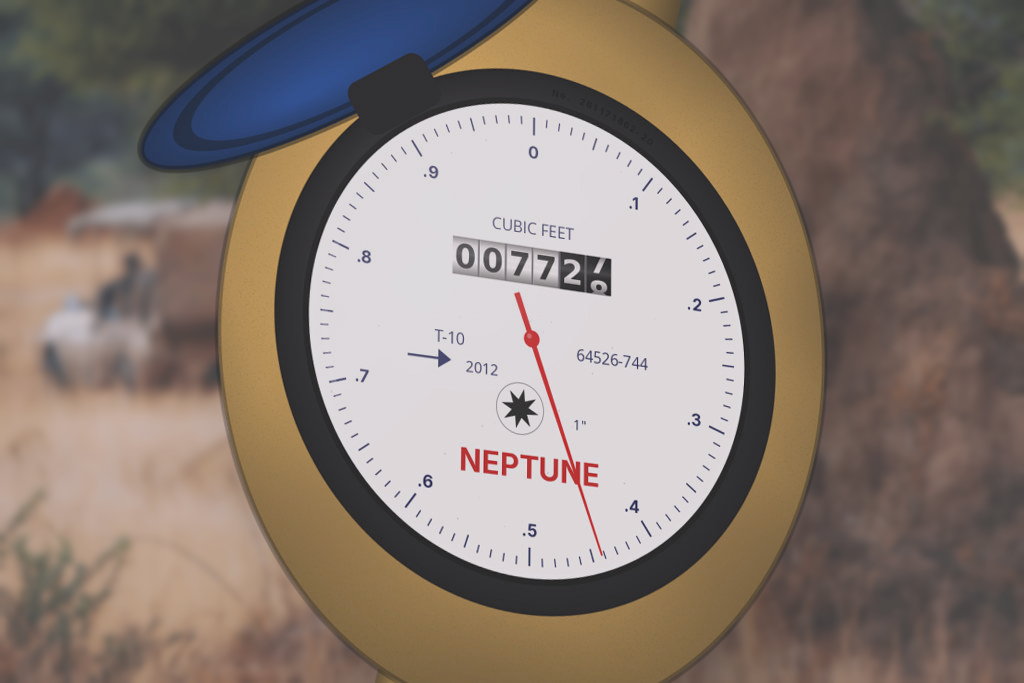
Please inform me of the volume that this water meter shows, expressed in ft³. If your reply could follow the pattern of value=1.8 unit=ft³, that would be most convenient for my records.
value=7727.44 unit=ft³
